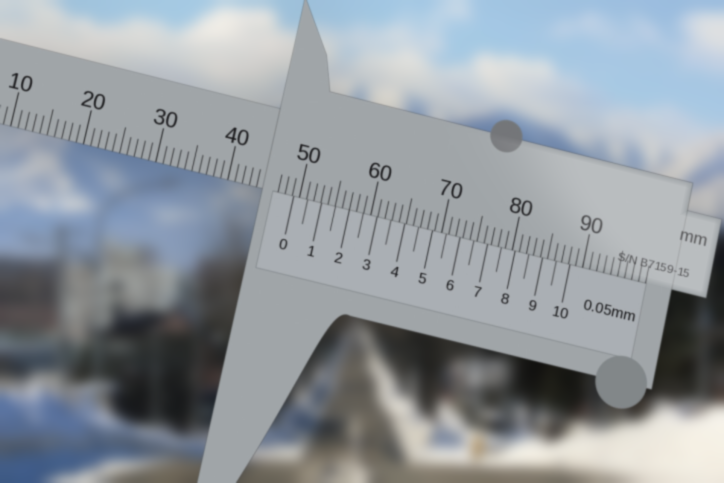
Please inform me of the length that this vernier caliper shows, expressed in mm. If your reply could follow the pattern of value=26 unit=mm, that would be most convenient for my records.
value=49.2 unit=mm
